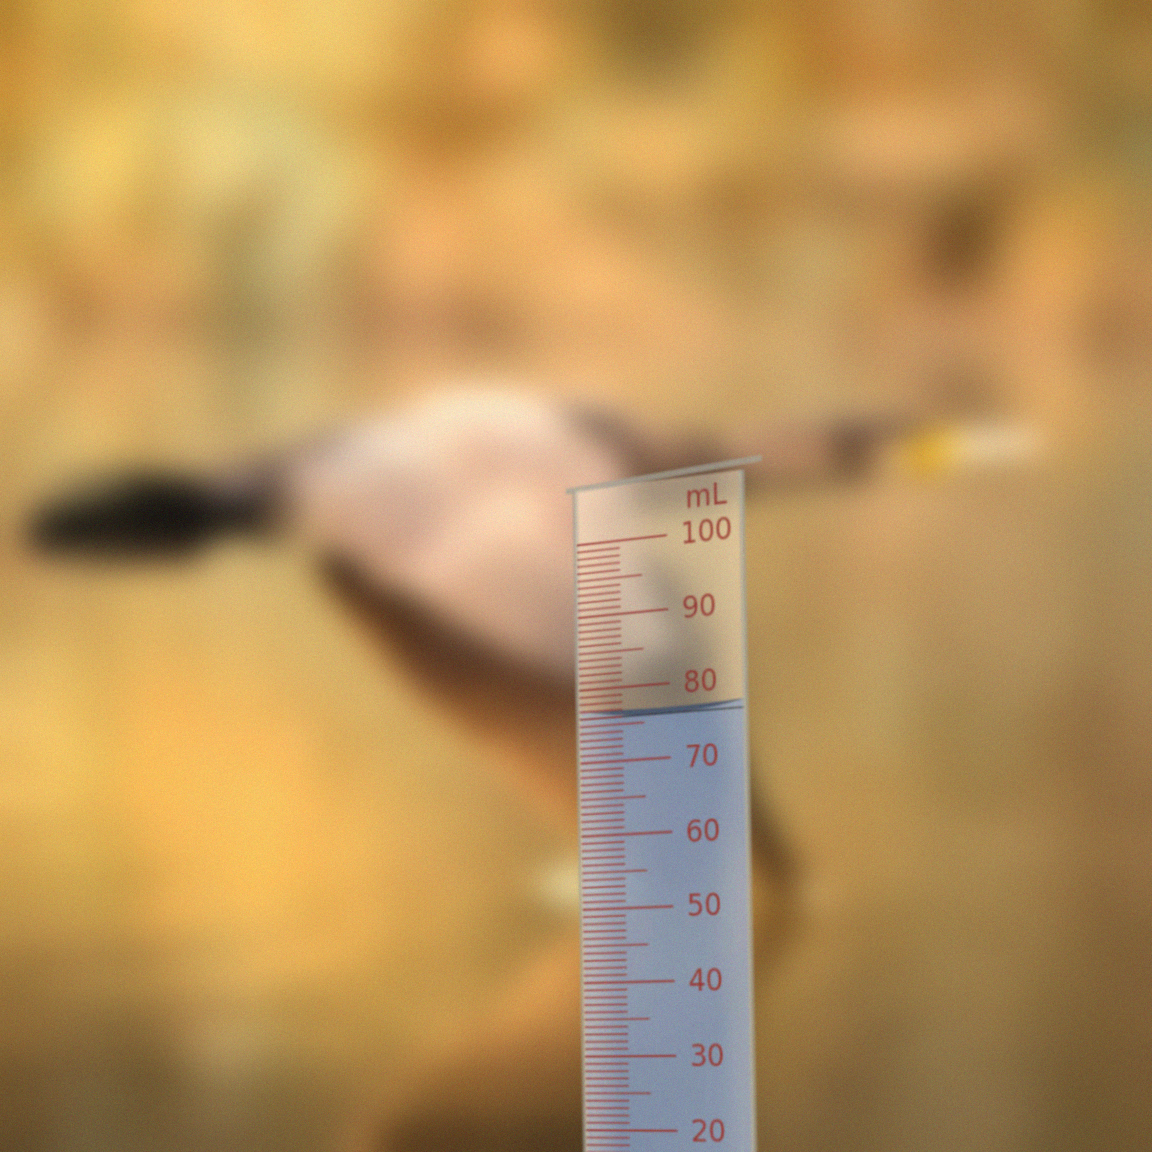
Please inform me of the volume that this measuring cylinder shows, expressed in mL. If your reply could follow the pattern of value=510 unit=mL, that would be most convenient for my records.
value=76 unit=mL
